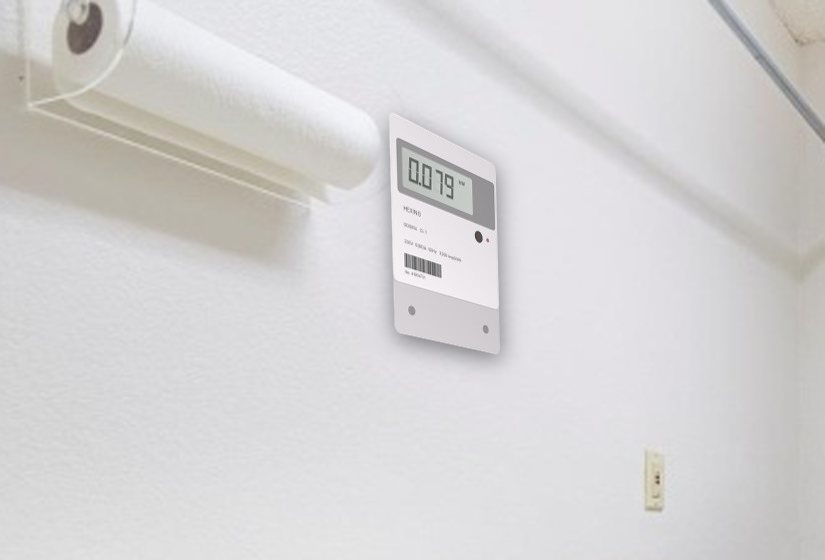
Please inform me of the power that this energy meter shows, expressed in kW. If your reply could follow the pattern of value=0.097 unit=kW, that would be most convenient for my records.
value=0.079 unit=kW
